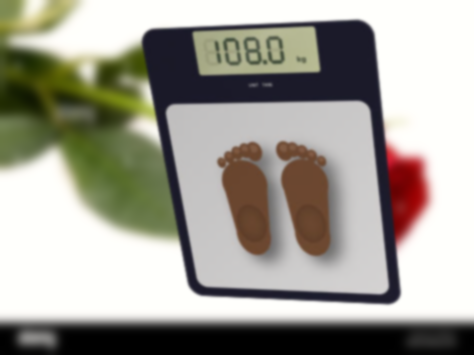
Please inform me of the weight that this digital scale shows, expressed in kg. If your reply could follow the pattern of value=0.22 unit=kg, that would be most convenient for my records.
value=108.0 unit=kg
